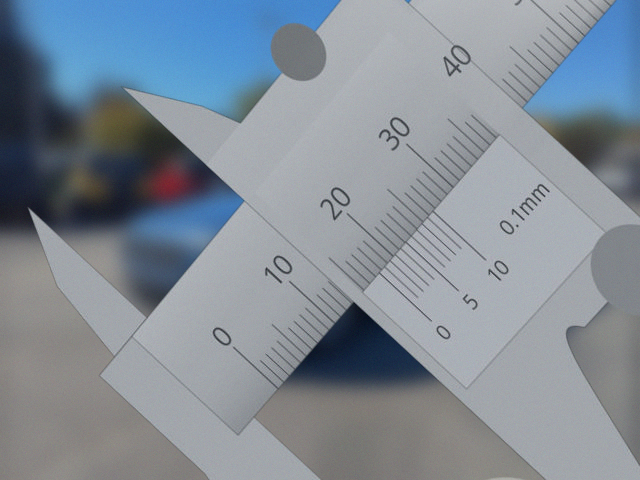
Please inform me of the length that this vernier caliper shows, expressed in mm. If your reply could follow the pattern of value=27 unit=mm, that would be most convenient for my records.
value=17.6 unit=mm
